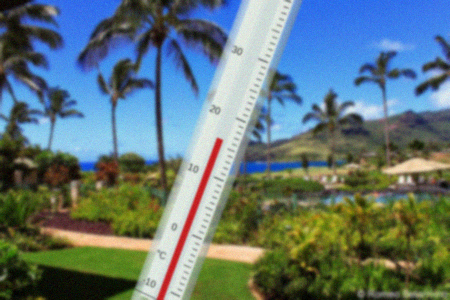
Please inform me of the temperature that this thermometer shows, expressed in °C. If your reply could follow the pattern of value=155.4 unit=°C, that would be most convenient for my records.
value=16 unit=°C
